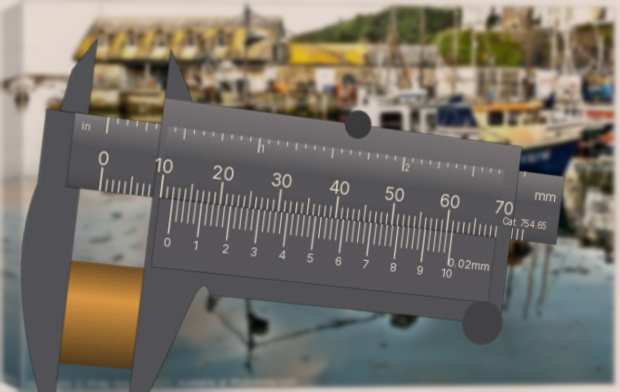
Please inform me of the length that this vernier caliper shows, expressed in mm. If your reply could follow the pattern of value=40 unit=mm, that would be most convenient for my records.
value=12.0 unit=mm
